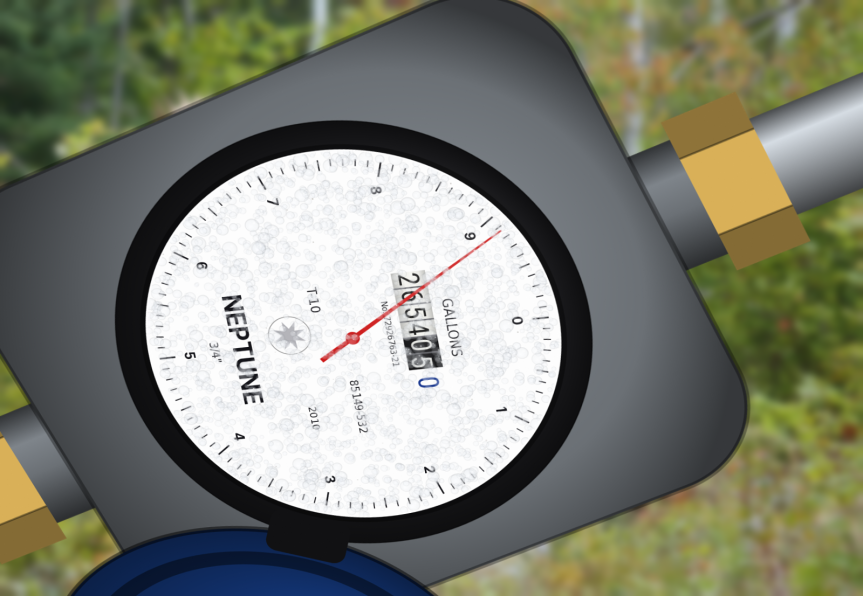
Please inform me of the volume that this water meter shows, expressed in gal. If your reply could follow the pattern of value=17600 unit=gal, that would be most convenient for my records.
value=2654049.1 unit=gal
